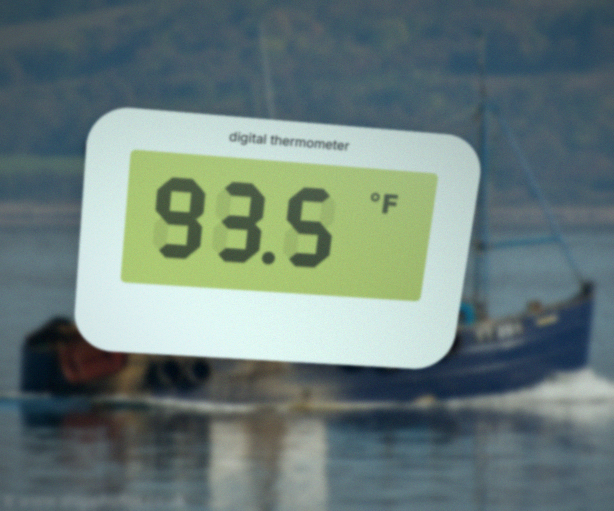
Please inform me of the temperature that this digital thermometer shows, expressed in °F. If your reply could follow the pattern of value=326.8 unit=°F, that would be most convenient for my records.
value=93.5 unit=°F
